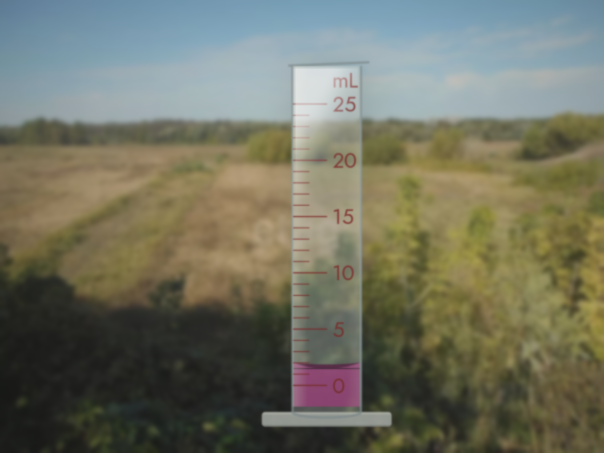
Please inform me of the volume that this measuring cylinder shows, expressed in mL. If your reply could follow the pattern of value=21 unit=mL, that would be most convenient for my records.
value=1.5 unit=mL
